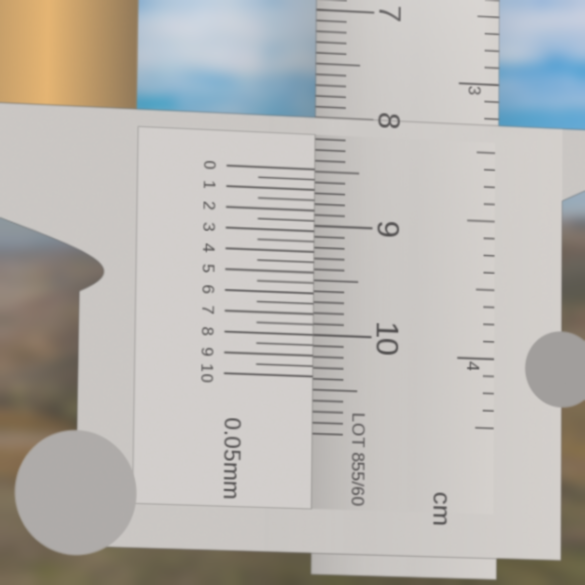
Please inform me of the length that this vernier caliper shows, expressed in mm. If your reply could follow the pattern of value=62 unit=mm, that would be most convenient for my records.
value=84.8 unit=mm
